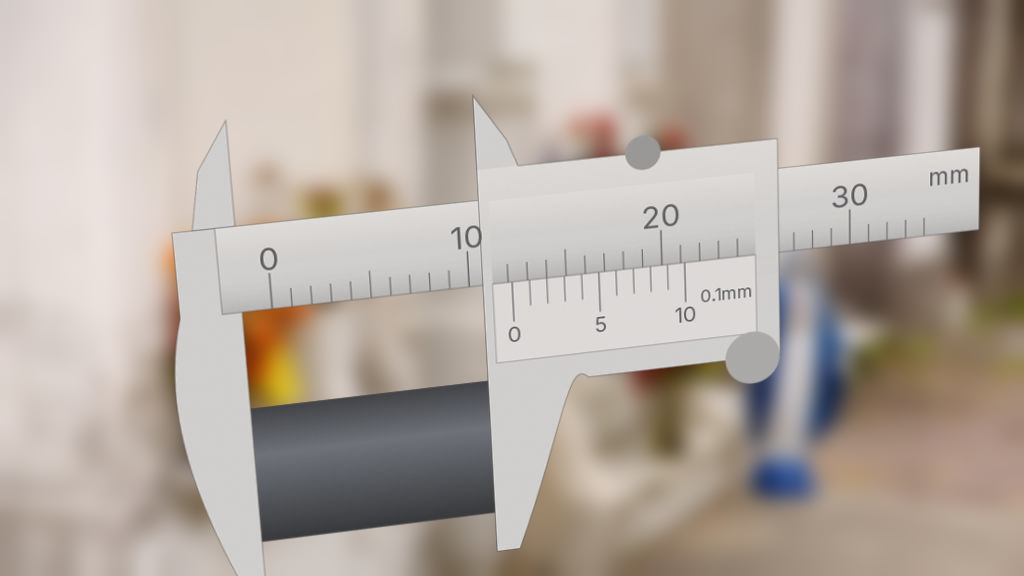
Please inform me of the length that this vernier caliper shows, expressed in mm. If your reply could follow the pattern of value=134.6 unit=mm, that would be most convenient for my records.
value=12.2 unit=mm
